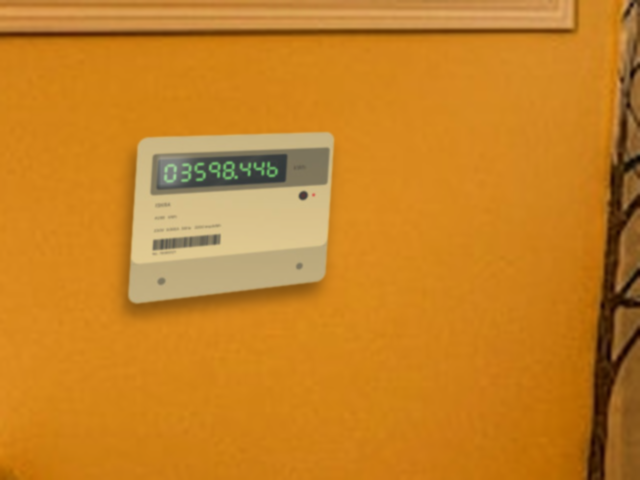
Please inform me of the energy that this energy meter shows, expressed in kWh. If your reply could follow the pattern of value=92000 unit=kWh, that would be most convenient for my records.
value=3598.446 unit=kWh
